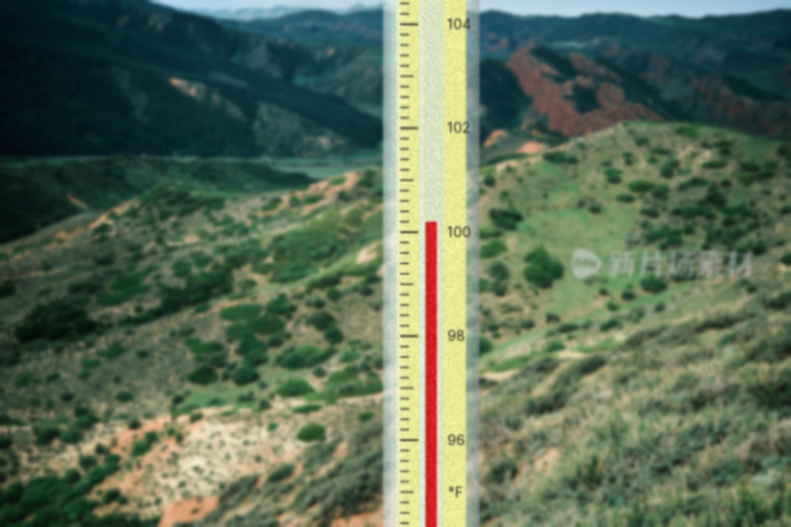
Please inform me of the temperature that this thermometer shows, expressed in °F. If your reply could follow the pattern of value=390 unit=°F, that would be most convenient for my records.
value=100.2 unit=°F
